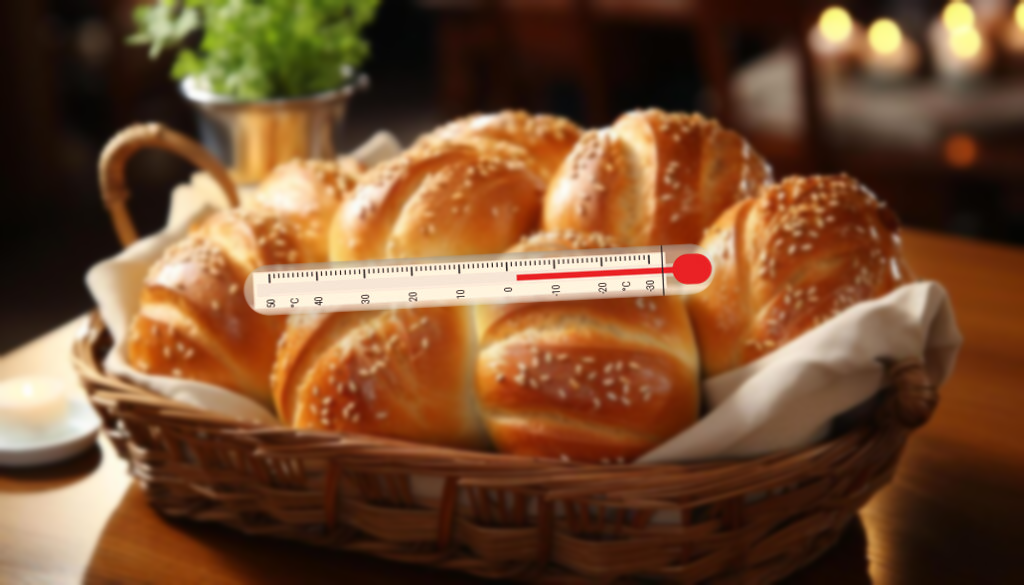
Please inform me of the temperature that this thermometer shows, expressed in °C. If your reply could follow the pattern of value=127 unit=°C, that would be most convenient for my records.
value=-2 unit=°C
